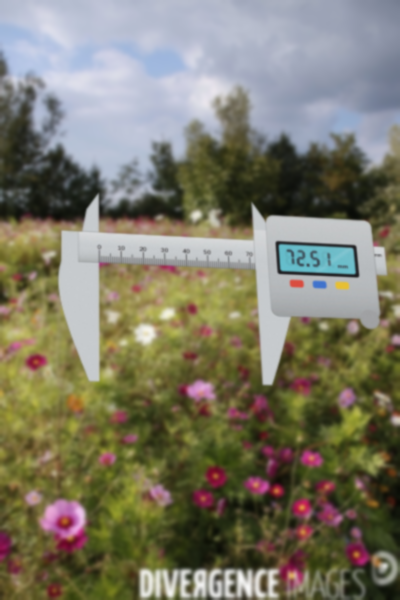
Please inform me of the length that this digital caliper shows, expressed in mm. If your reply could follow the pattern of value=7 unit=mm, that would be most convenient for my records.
value=72.51 unit=mm
